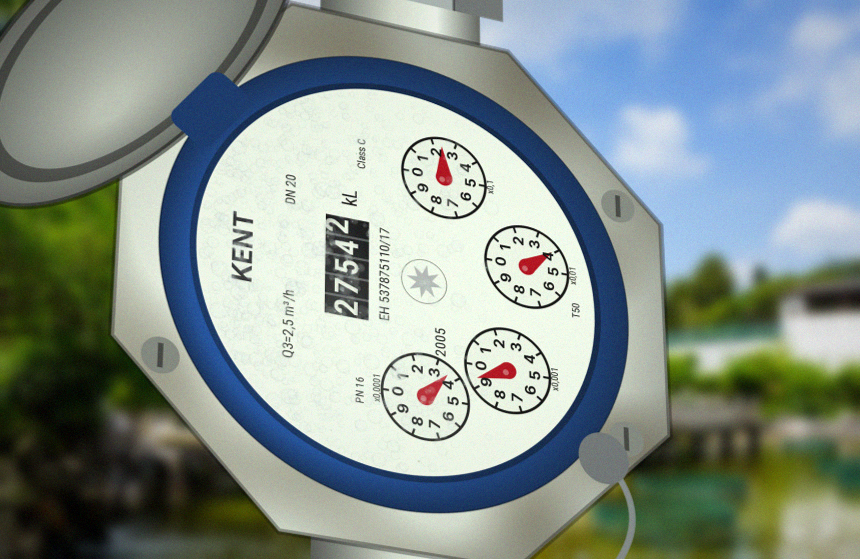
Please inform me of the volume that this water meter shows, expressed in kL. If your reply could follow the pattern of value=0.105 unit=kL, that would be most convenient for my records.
value=27542.2393 unit=kL
